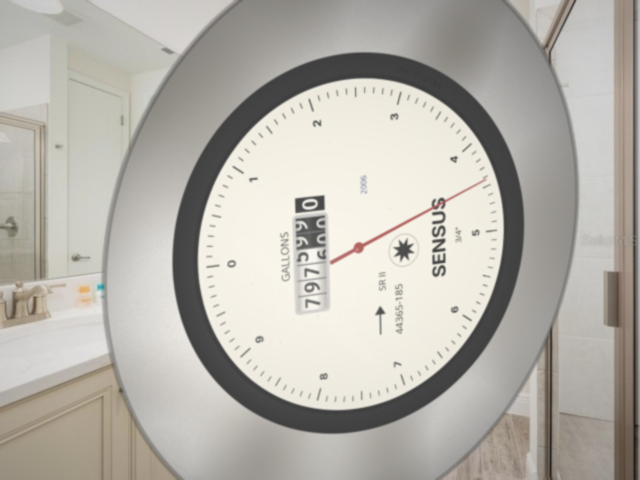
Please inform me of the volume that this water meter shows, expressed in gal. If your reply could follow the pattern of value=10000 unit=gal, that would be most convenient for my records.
value=7975994.4 unit=gal
